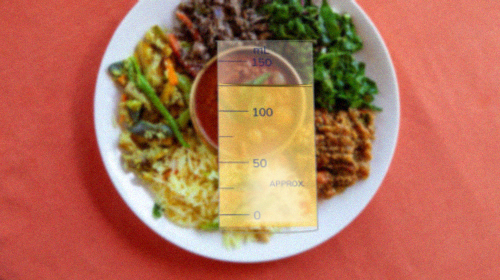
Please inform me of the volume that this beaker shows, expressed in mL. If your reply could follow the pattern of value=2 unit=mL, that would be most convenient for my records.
value=125 unit=mL
